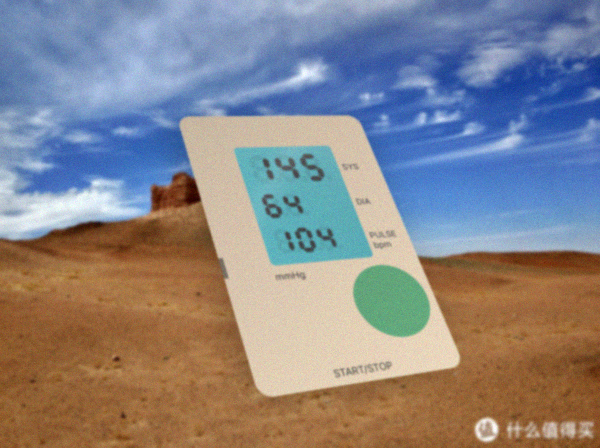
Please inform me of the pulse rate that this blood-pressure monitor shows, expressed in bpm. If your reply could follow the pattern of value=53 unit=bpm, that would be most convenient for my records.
value=104 unit=bpm
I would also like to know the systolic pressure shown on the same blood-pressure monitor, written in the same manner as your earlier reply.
value=145 unit=mmHg
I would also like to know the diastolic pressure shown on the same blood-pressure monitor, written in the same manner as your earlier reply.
value=64 unit=mmHg
